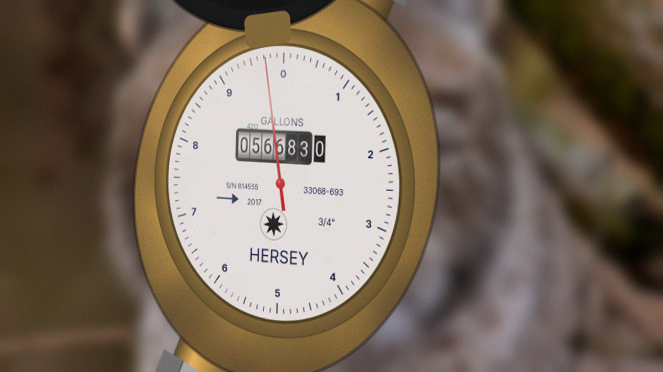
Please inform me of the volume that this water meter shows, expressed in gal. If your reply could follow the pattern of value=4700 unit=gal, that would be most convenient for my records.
value=566829.7 unit=gal
